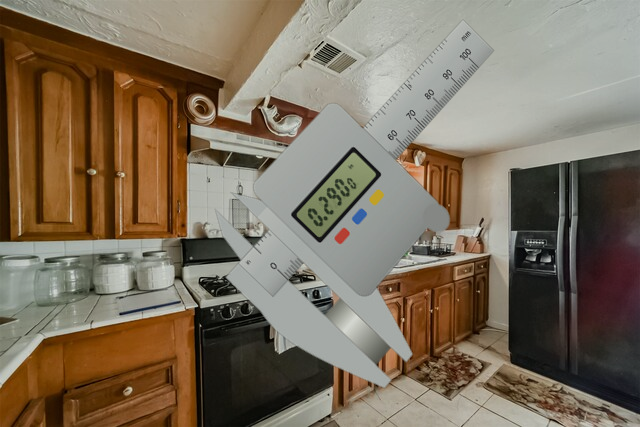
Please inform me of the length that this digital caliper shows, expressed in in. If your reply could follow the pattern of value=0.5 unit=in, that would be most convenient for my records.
value=0.2900 unit=in
